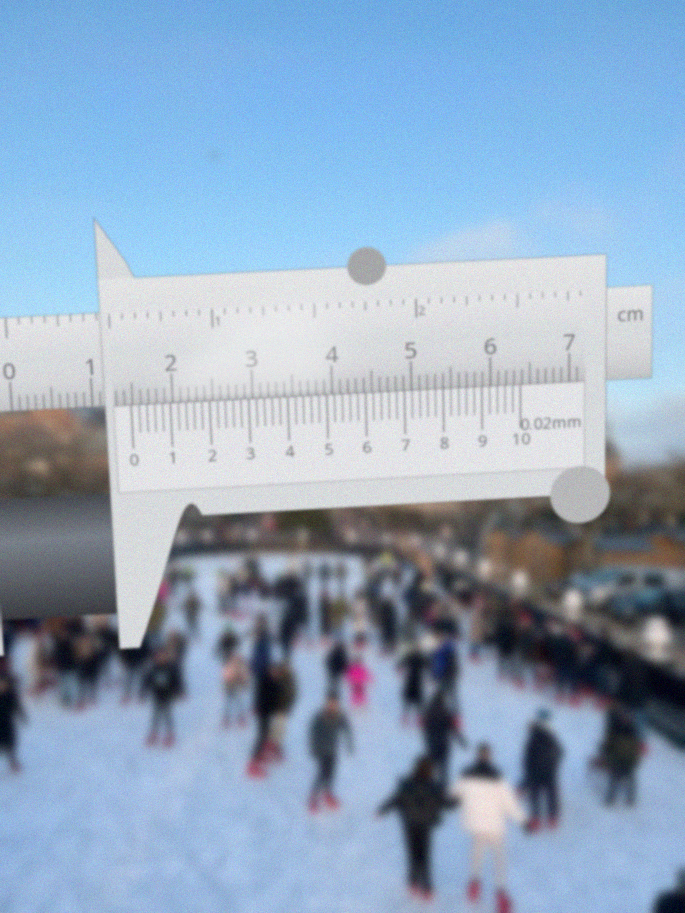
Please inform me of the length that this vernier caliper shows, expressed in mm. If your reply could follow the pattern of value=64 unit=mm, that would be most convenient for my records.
value=14.8 unit=mm
